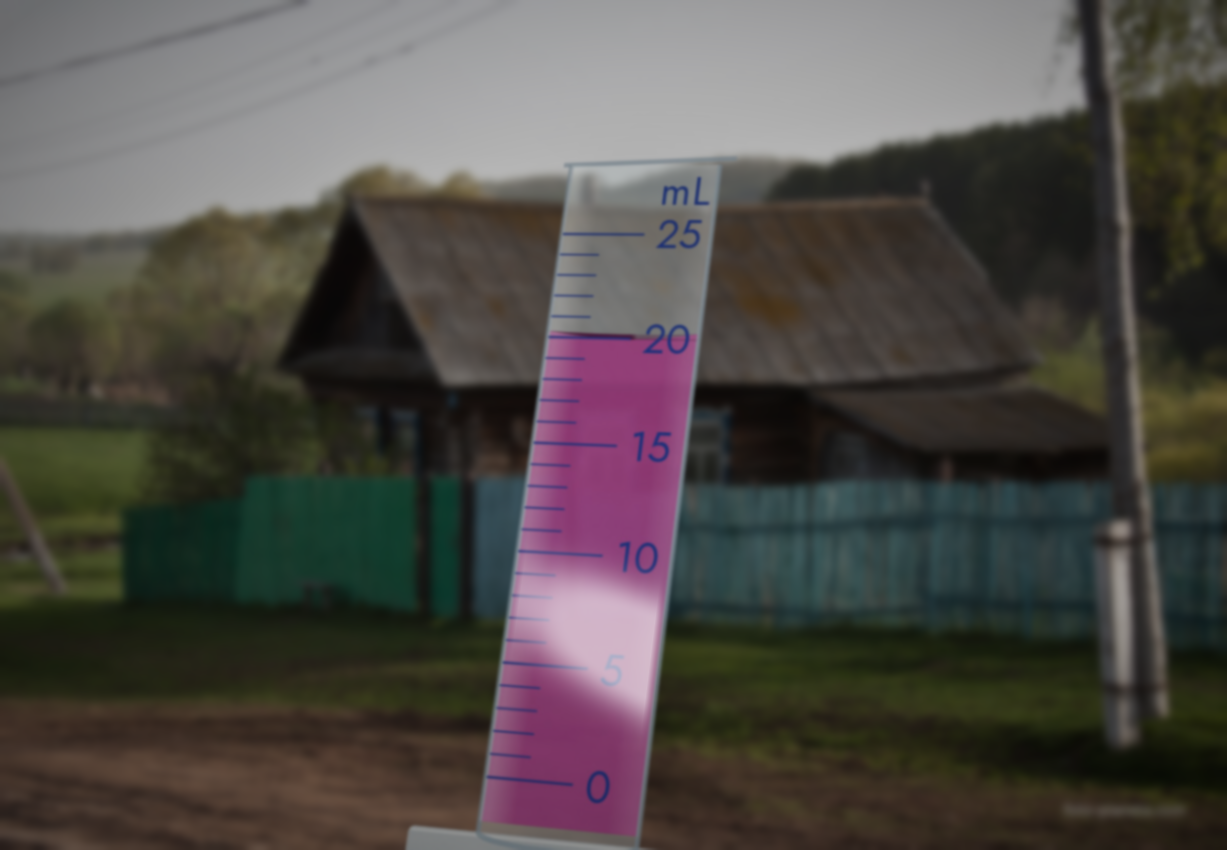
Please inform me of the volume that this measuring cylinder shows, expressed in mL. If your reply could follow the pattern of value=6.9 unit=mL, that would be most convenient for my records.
value=20 unit=mL
